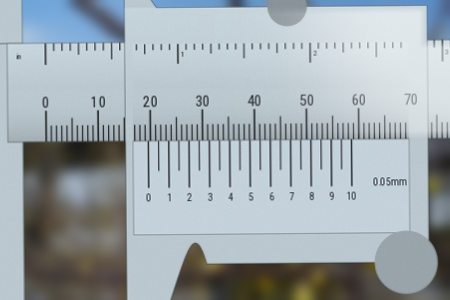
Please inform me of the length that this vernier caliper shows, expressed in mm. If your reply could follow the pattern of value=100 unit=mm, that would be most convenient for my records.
value=19.6 unit=mm
